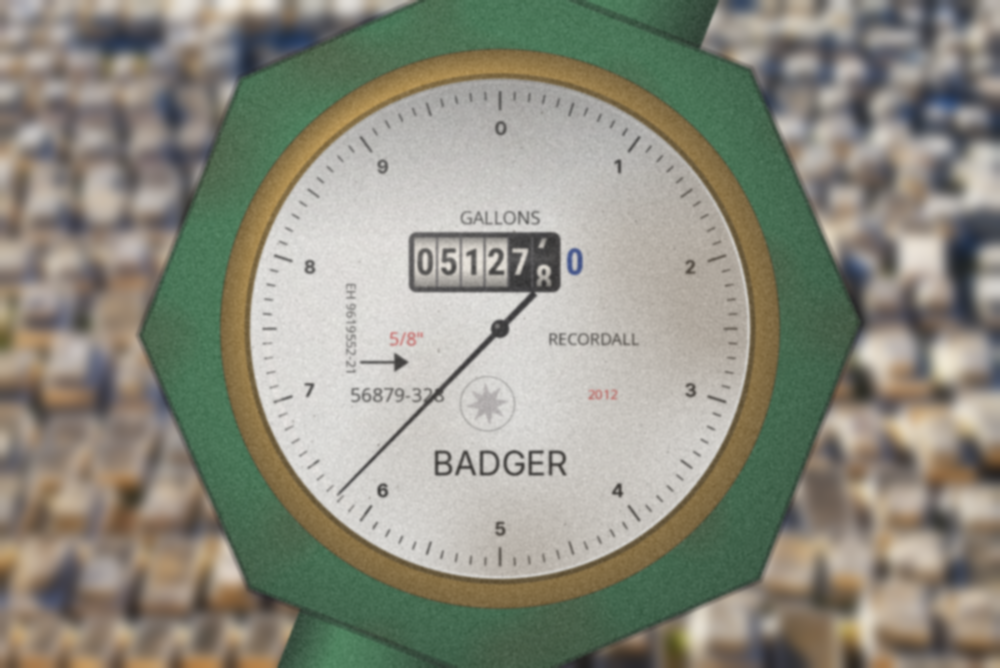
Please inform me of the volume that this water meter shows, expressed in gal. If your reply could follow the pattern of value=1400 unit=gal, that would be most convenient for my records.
value=512776.2 unit=gal
